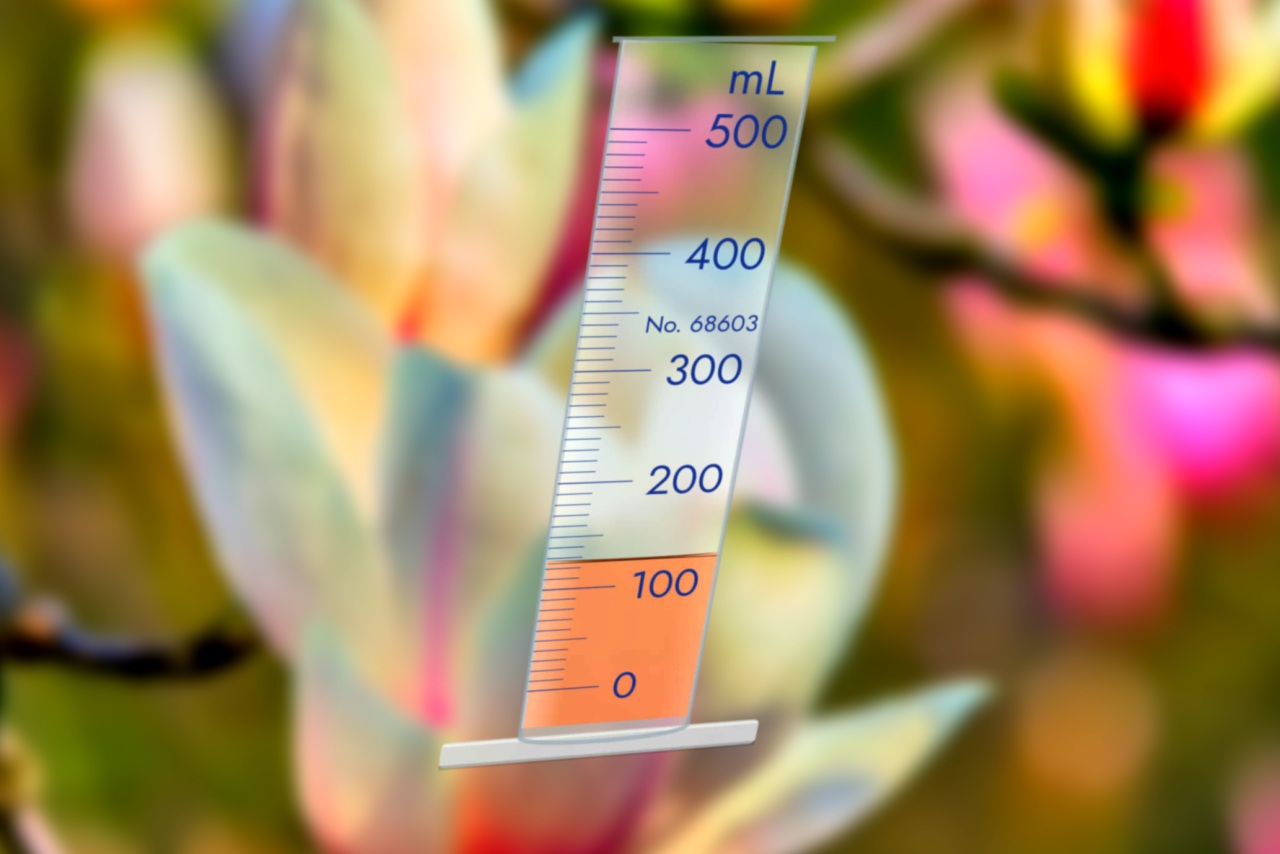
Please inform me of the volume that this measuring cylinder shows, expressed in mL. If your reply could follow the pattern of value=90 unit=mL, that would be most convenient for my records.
value=125 unit=mL
